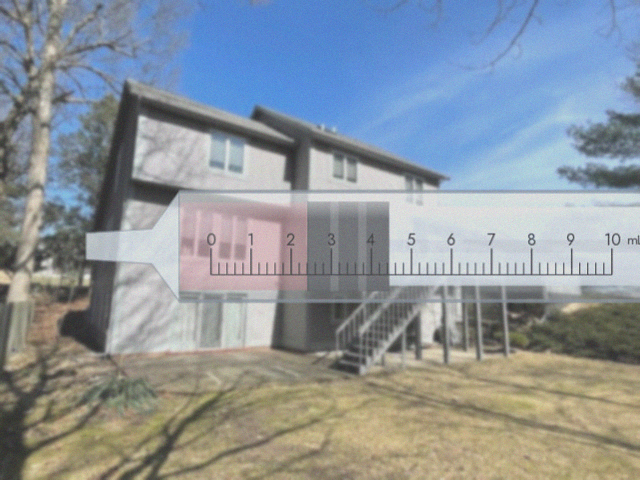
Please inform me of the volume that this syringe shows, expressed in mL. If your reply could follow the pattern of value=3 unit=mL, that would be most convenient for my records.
value=2.4 unit=mL
